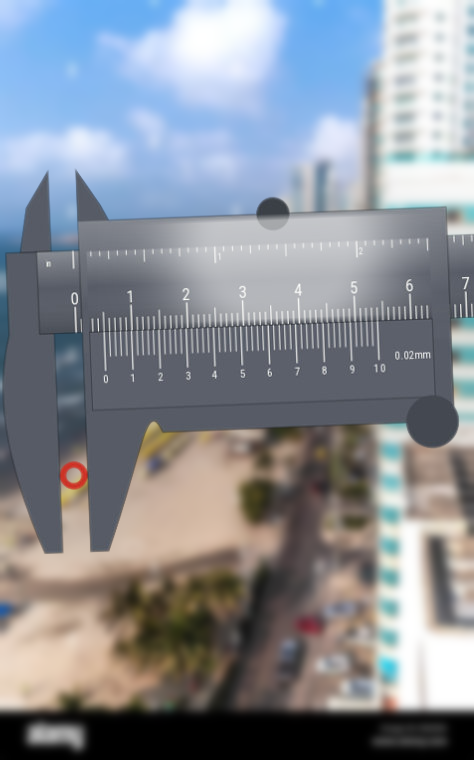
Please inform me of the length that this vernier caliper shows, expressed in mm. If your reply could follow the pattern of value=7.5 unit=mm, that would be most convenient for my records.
value=5.0 unit=mm
